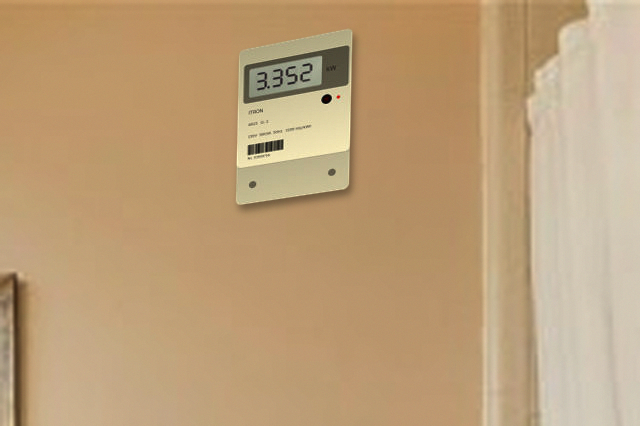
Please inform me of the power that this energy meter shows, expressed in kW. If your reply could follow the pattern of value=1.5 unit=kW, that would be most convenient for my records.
value=3.352 unit=kW
